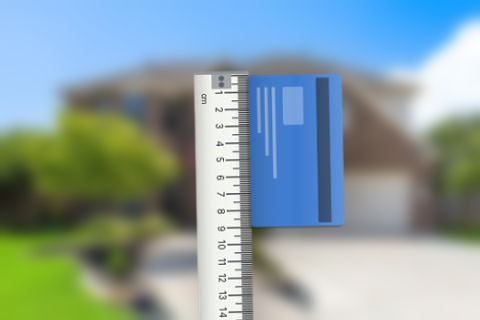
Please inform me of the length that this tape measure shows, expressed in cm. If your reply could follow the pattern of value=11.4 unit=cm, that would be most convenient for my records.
value=9 unit=cm
